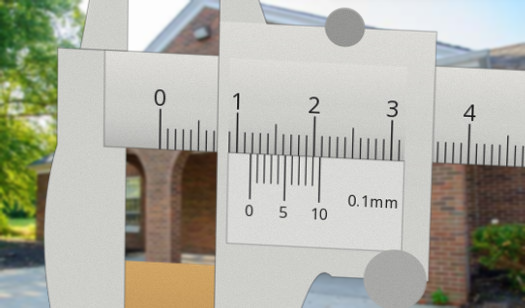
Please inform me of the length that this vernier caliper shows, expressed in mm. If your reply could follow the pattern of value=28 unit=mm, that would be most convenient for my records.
value=11.8 unit=mm
